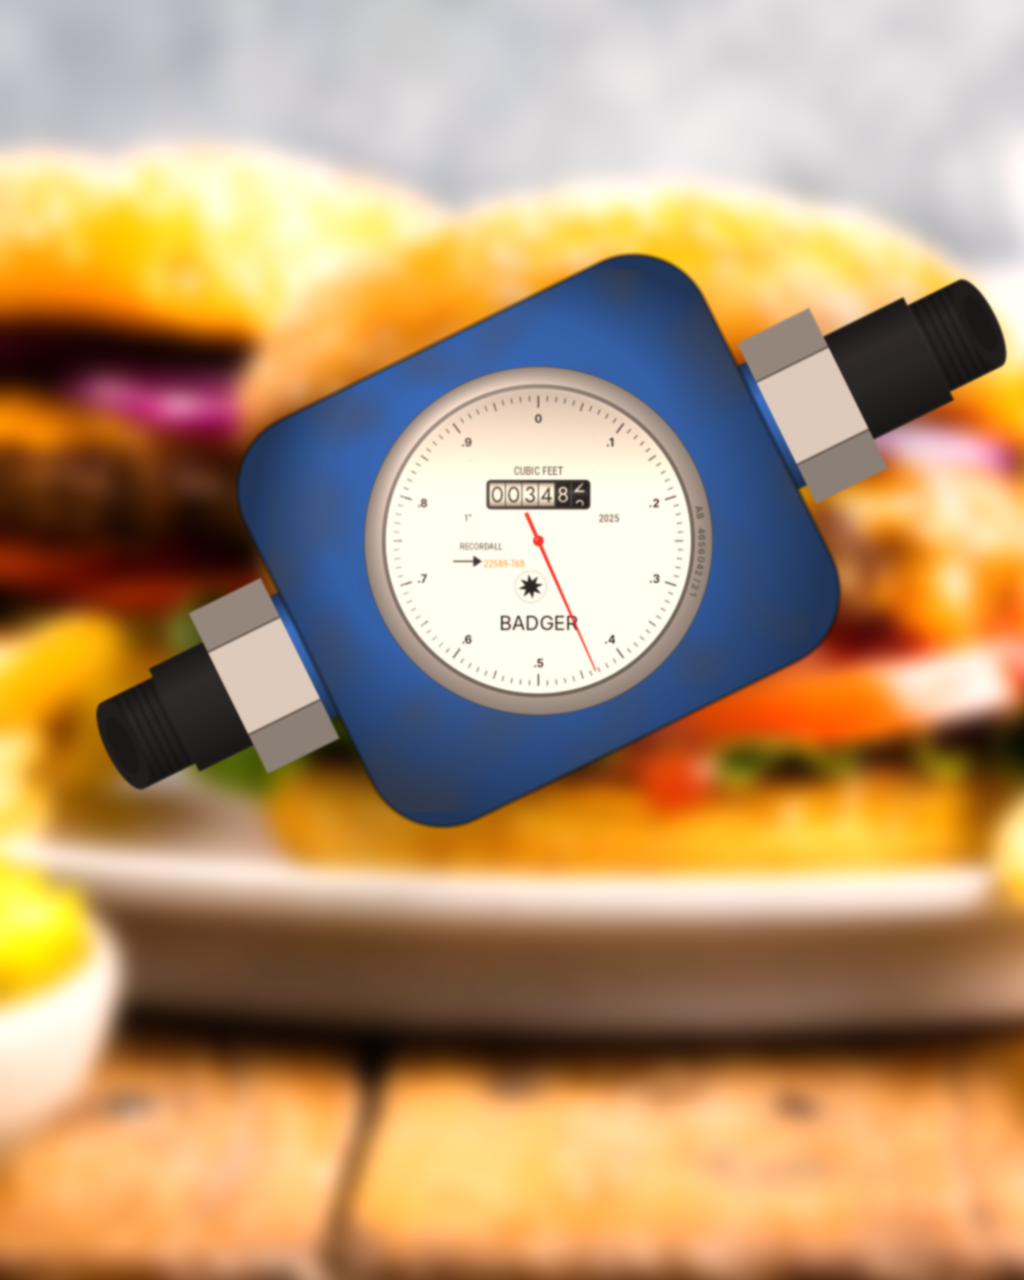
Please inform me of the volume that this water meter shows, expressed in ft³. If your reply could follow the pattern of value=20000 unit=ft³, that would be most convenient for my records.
value=3482.43 unit=ft³
